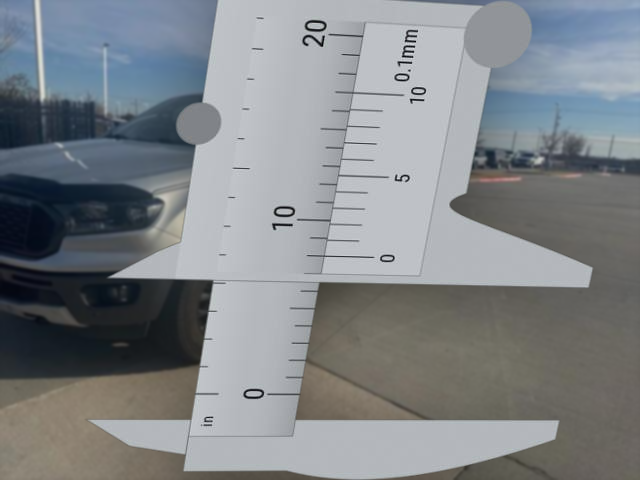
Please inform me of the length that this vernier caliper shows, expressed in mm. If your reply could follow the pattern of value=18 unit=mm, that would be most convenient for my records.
value=8.0 unit=mm
